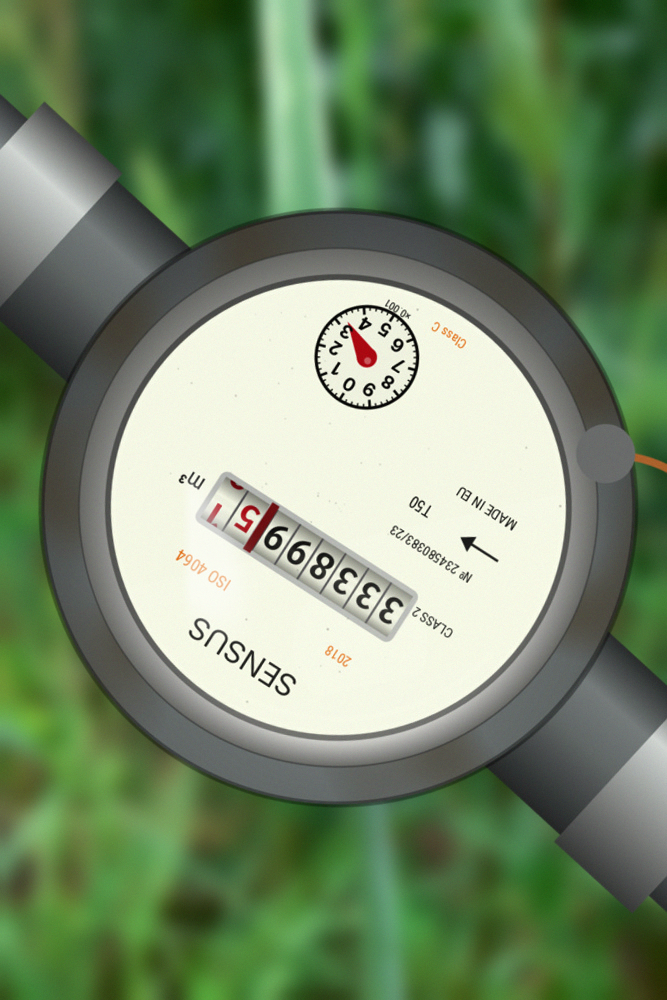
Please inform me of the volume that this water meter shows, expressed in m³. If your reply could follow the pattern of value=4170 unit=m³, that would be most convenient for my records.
value=333899.513 unit=m³
